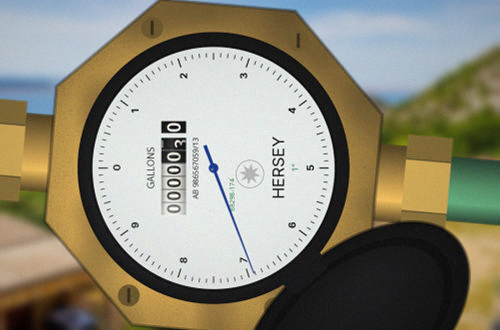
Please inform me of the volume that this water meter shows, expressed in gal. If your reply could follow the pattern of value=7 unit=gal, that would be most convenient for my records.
value=26.9 unit=gal
